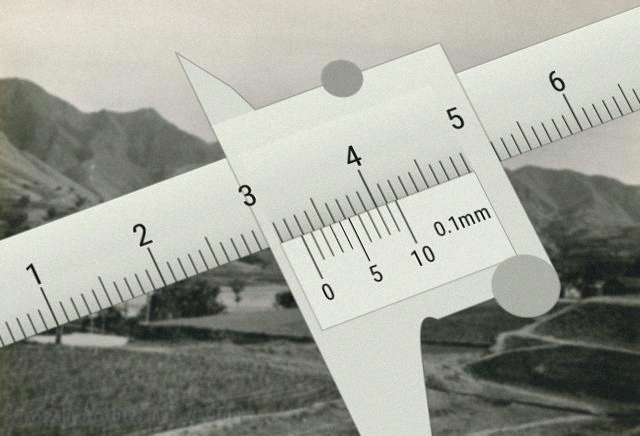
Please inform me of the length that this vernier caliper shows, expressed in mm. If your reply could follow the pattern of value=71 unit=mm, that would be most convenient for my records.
value=32.8 unit=mm
